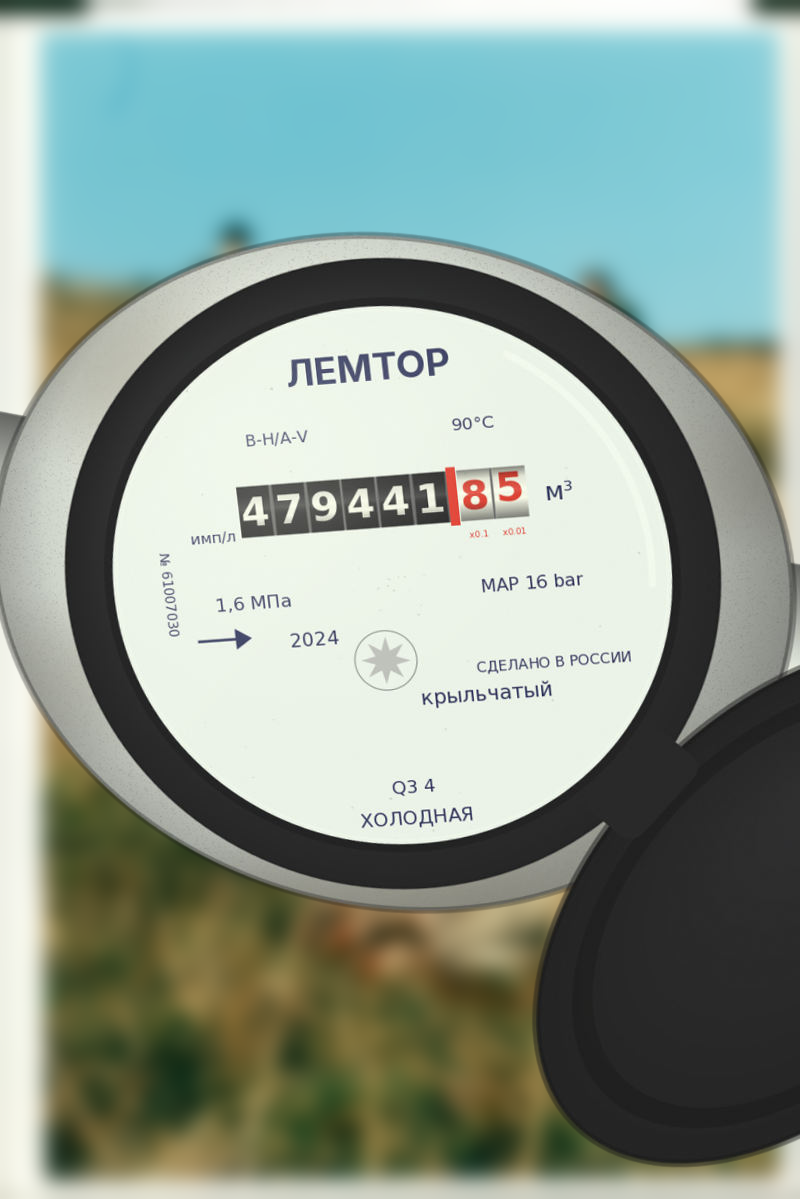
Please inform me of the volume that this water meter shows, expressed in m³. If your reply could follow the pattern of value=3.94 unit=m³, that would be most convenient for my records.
value=479441.85 unit=m³
